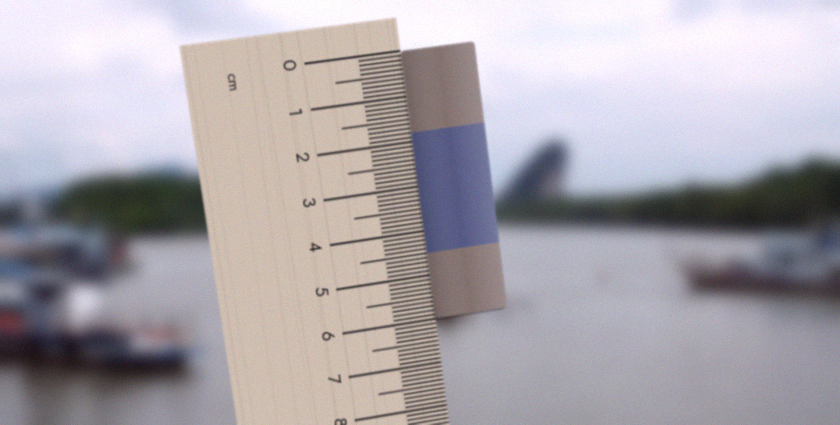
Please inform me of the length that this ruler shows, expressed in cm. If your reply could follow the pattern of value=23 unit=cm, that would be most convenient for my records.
value=6 unit=cm
